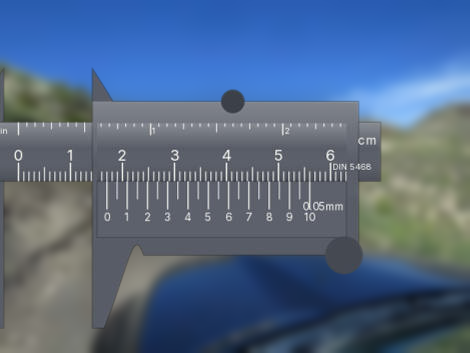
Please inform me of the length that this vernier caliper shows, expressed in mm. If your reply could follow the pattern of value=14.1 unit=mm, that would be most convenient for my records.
value=17.0 unit=mm
